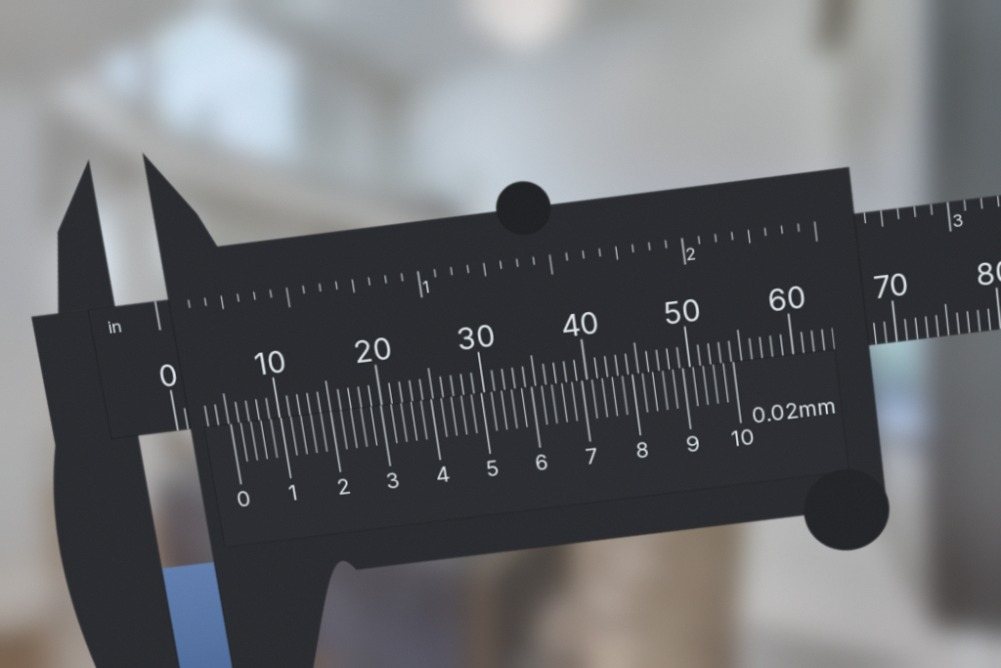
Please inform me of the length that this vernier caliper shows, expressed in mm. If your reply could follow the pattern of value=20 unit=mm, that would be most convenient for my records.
value=5.2 unit=mm
